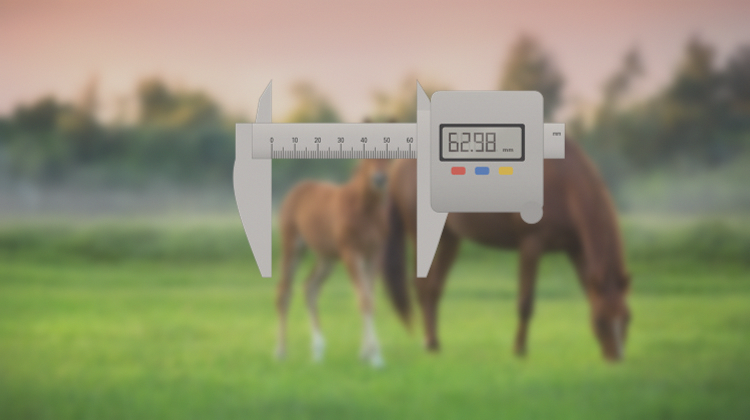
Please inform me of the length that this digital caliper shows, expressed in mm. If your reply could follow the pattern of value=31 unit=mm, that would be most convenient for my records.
value=62.98 unit=mm
